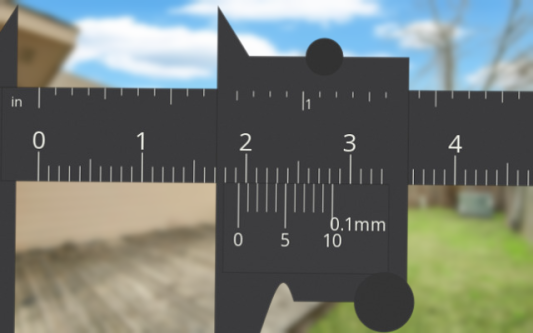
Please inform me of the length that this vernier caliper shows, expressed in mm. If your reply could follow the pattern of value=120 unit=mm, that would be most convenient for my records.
value=19.3 unit=mm
